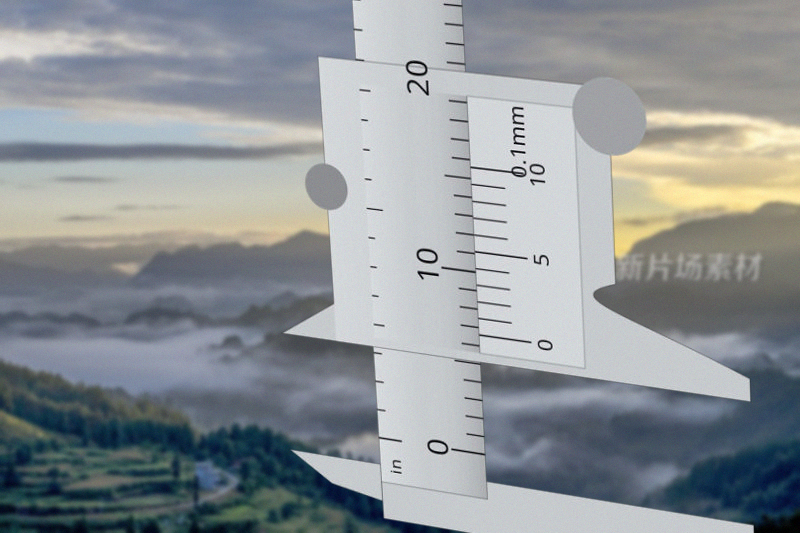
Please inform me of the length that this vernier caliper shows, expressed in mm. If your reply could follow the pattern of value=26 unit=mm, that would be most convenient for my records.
value=6.6 unit=mm
